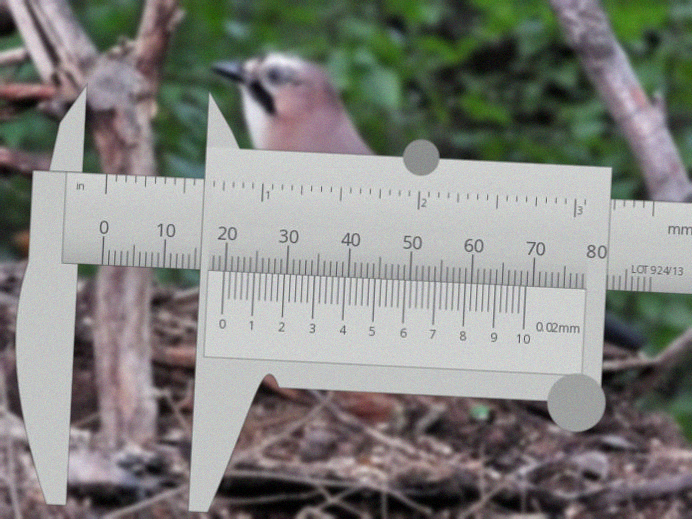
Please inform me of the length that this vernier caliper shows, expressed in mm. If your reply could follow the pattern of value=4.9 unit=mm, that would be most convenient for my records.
value=19.8 unit=mm
